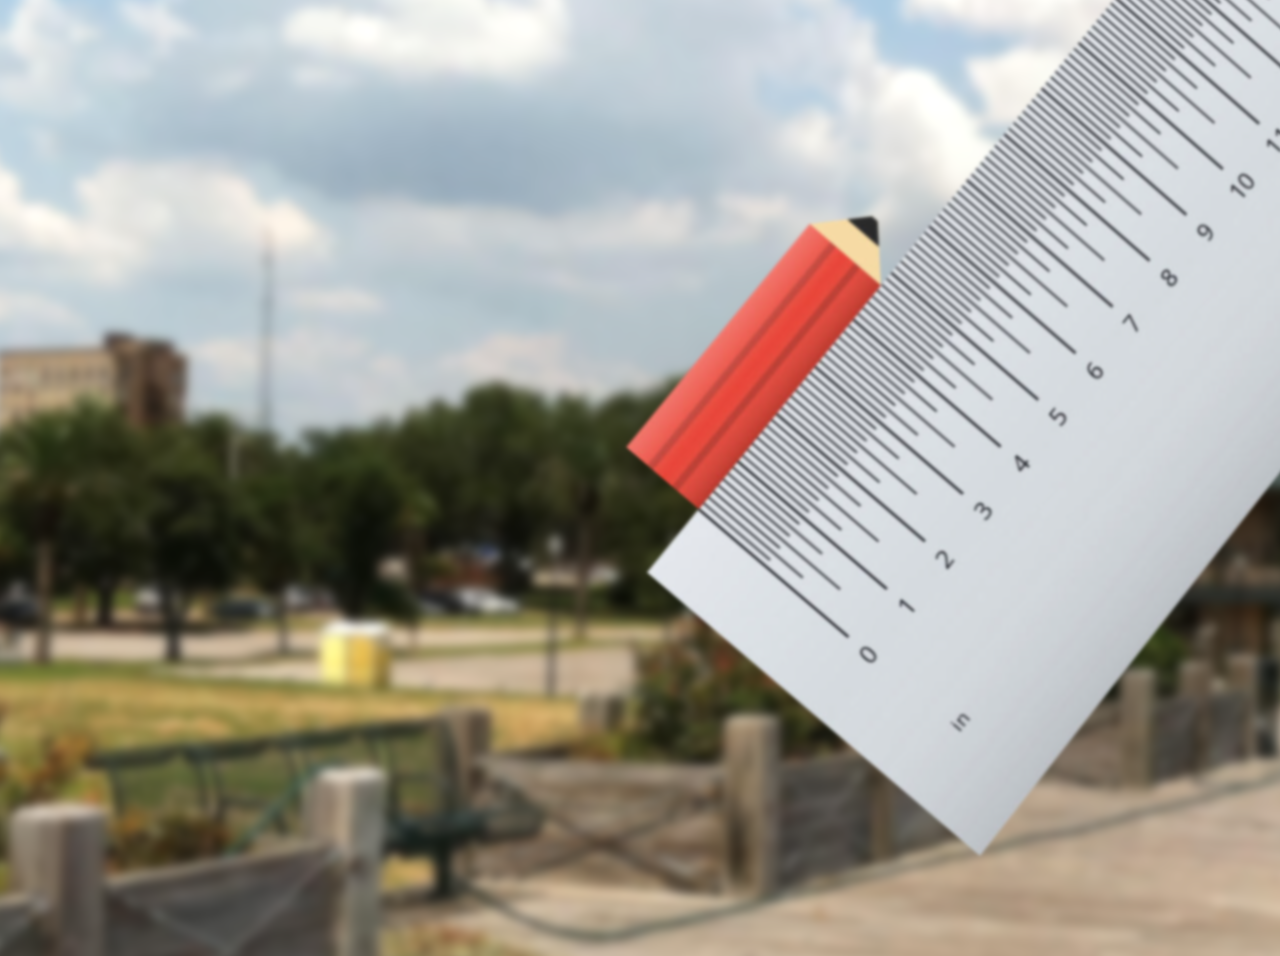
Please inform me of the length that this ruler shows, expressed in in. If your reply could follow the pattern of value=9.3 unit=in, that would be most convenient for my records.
value=5.5 unit=in
